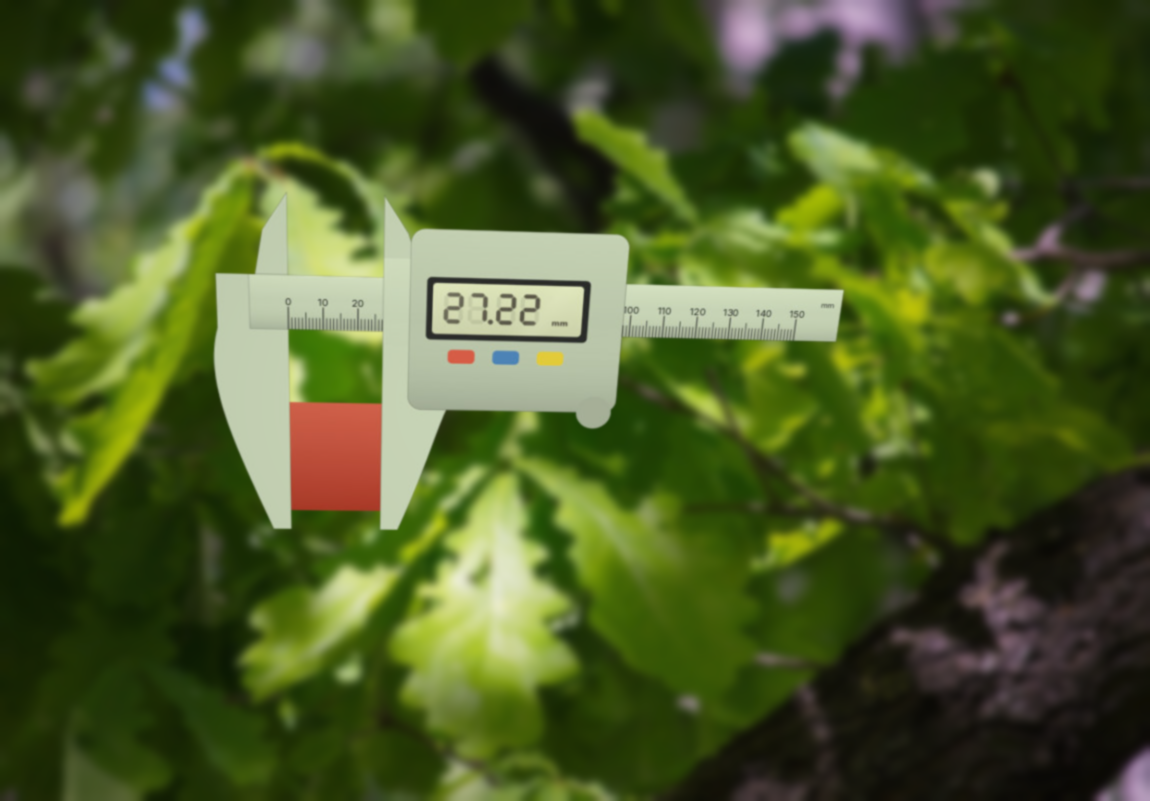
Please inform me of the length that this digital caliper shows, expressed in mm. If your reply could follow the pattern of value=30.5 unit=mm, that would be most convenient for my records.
value=27.22 unit=mm
